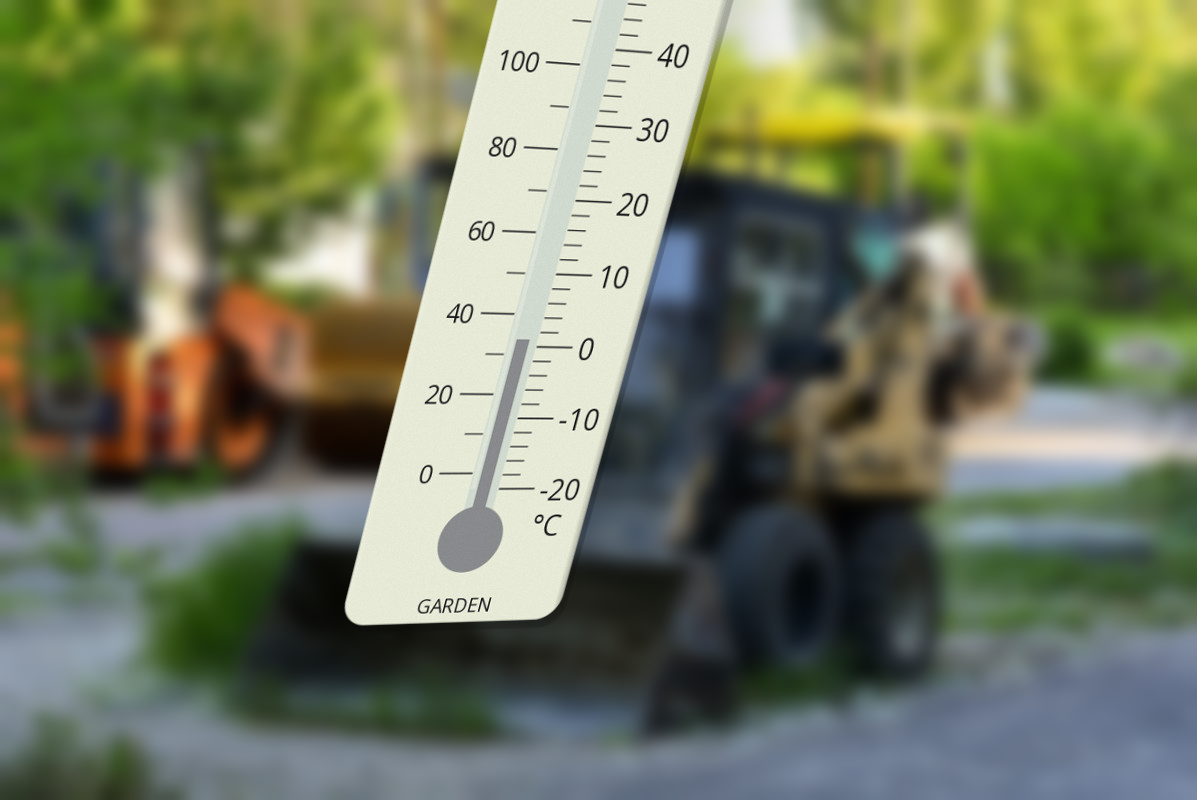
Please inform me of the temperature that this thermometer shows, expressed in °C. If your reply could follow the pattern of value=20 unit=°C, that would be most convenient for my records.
value=1 unit=°C
